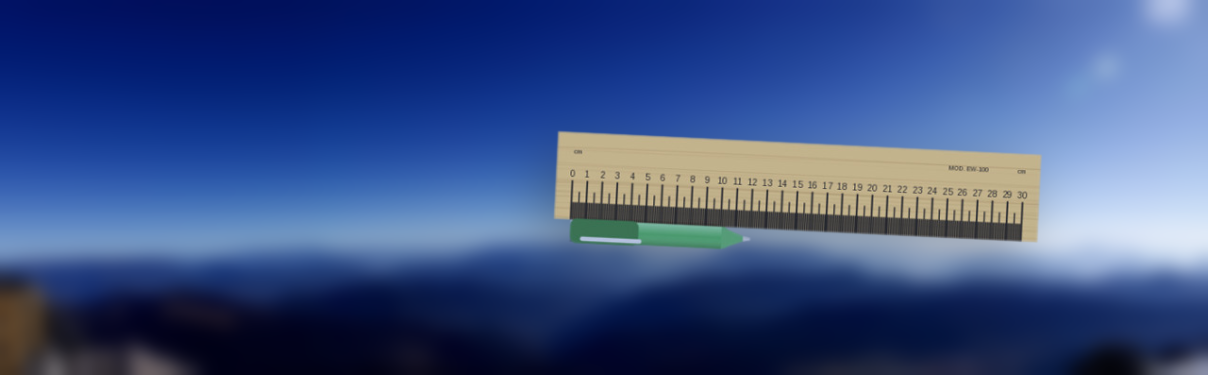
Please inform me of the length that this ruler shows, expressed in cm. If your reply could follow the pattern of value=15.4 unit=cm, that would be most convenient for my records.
value=12 unit=cm
